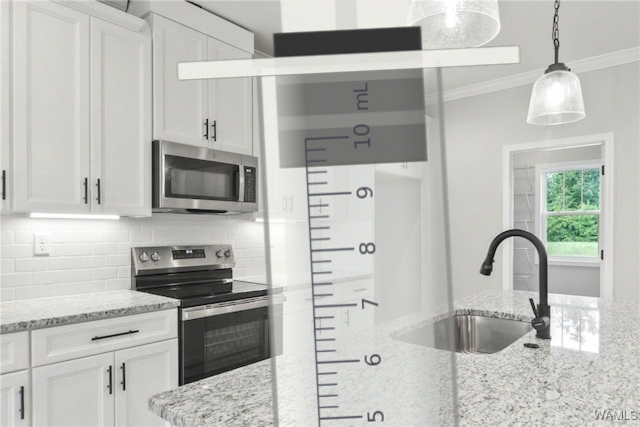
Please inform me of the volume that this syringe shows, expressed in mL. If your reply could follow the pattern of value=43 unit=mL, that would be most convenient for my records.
value=9.5 unit=mL
